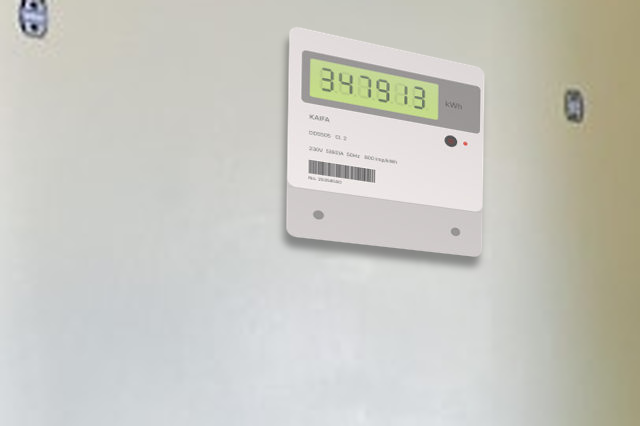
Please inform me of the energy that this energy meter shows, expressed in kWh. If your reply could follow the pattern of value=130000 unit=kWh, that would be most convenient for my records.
value=347913 unit=kWh
